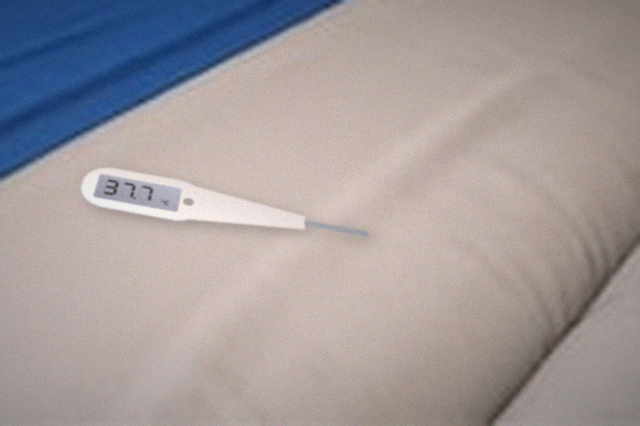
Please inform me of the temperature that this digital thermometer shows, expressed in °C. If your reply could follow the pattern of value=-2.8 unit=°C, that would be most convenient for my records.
value=37.7 unit=°C
